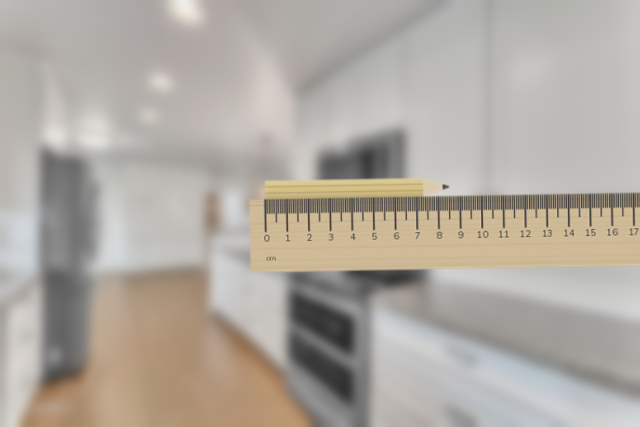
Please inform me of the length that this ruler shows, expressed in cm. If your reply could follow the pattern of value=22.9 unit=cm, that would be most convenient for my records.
value=8.5 unit=cm
